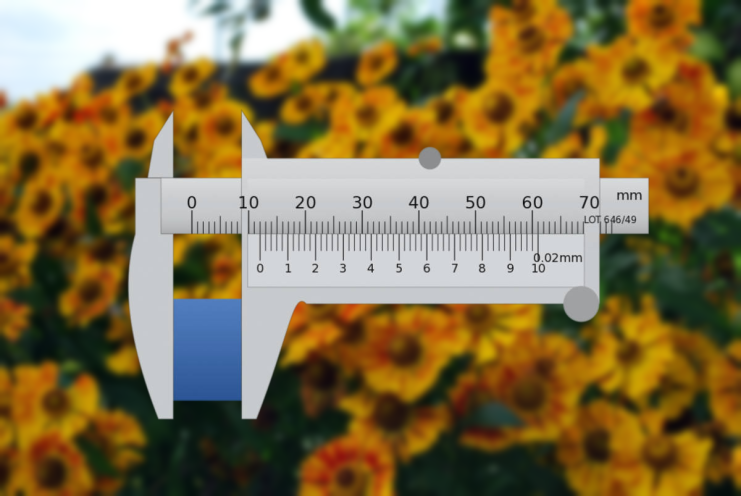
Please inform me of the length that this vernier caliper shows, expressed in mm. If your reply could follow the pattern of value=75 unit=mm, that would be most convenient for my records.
value=12.0 unit=mm
